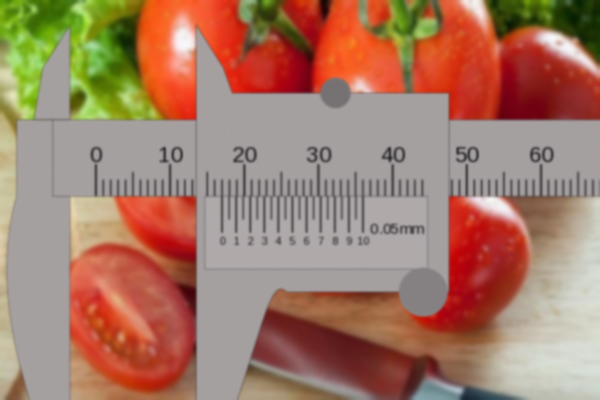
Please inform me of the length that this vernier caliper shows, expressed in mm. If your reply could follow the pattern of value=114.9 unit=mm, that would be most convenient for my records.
value=17.0 unit=mm
